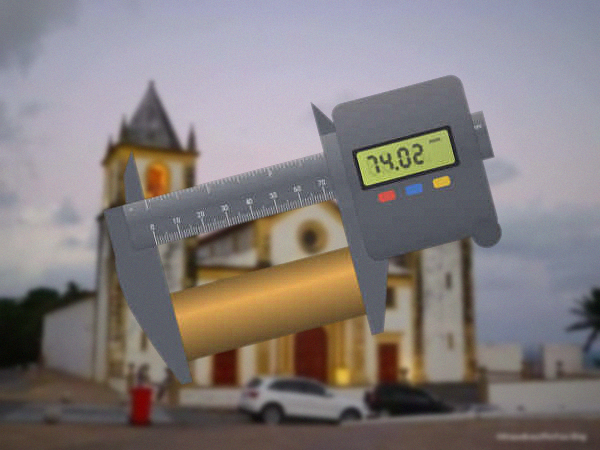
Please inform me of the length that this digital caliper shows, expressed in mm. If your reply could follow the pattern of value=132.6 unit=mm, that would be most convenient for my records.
value=74.02 unit=mm
